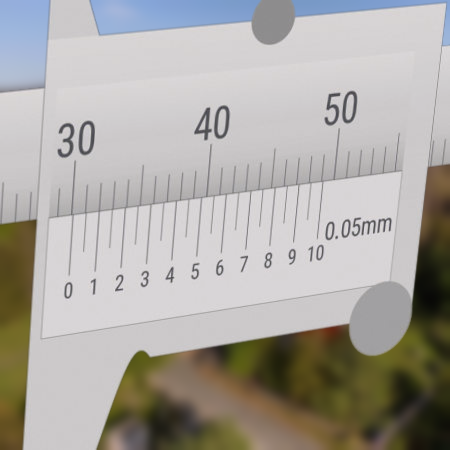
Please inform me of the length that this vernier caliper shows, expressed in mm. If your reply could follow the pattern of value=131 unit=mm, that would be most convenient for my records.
value=30.1 unit=mm
